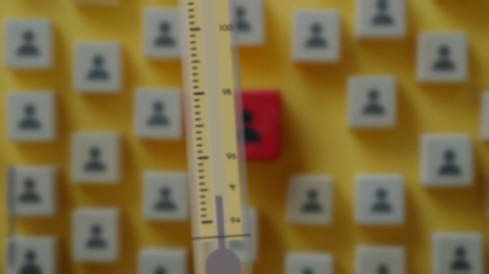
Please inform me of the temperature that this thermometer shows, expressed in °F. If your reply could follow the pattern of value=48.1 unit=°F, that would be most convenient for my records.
value=94.8 unit=°F
